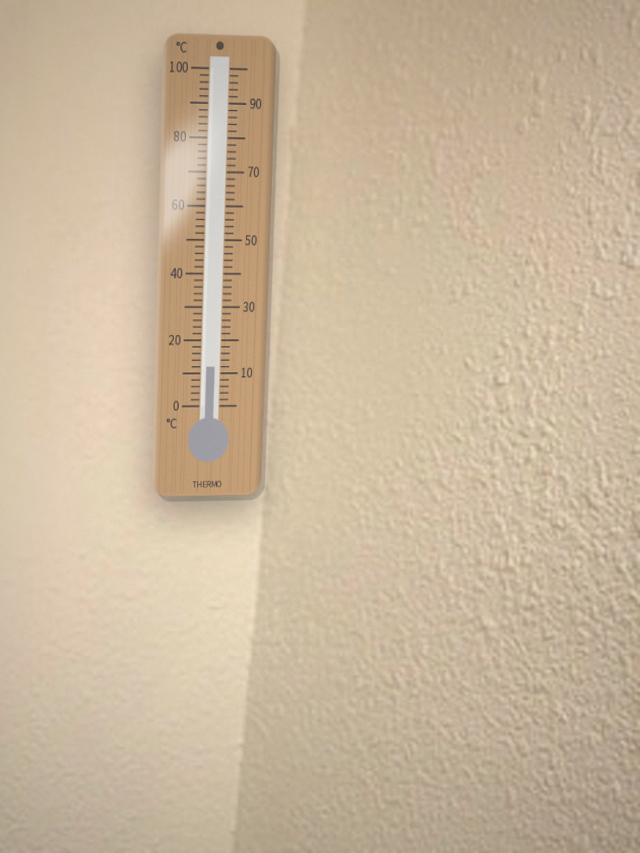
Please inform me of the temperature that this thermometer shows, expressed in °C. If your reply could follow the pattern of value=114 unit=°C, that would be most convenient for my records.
value=12 unit=°C
